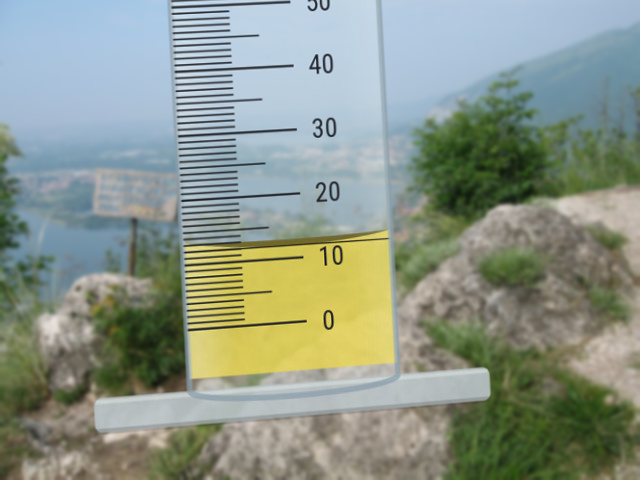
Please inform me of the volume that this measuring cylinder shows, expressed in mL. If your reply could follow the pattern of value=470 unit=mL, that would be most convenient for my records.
value=12 unit=mL
